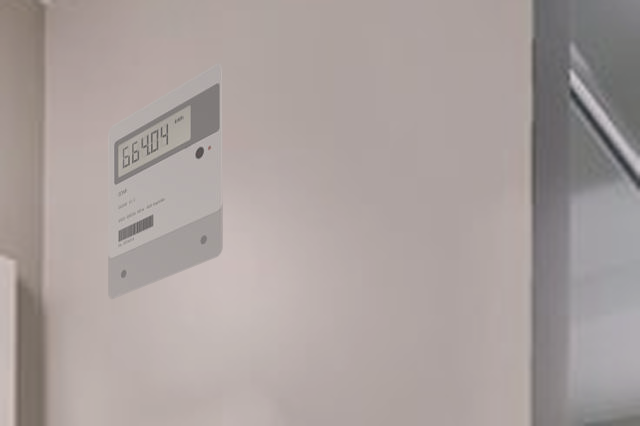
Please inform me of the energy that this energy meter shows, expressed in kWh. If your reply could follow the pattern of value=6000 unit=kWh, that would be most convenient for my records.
value=664.04 unit=kWh
